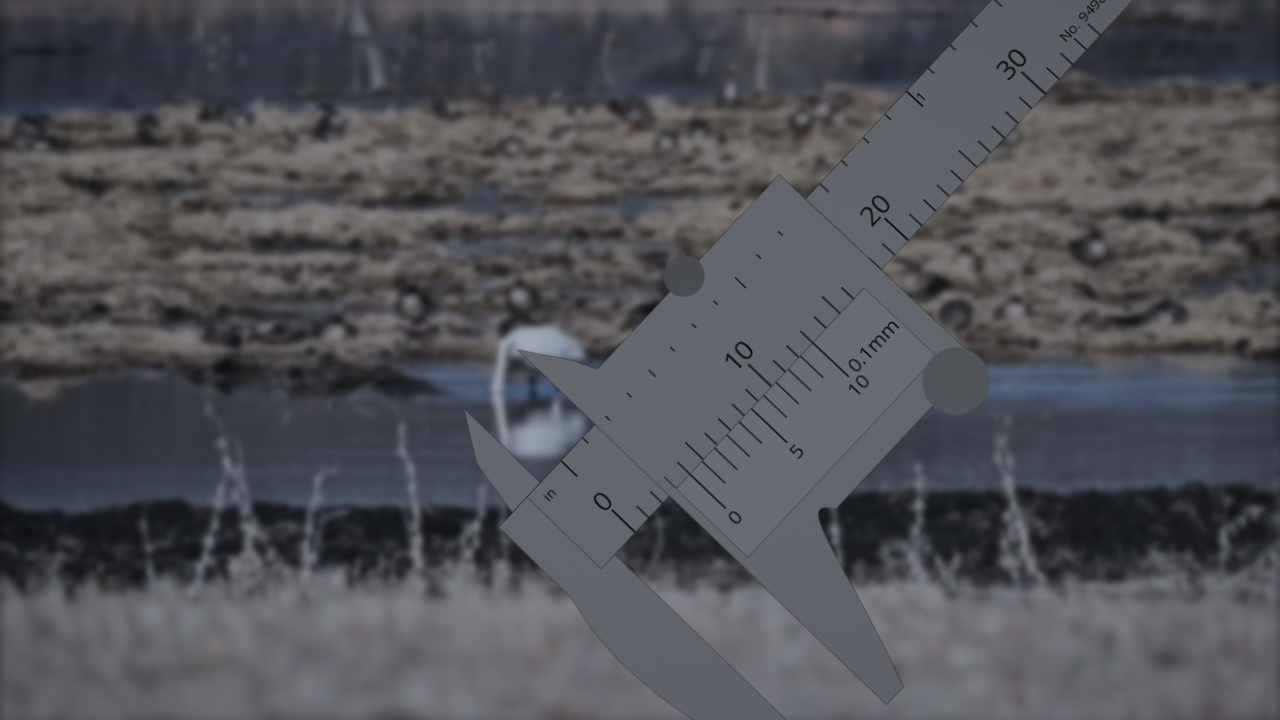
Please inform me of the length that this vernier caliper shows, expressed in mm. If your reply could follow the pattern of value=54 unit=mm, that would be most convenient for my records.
value=4.0 unit=mm
